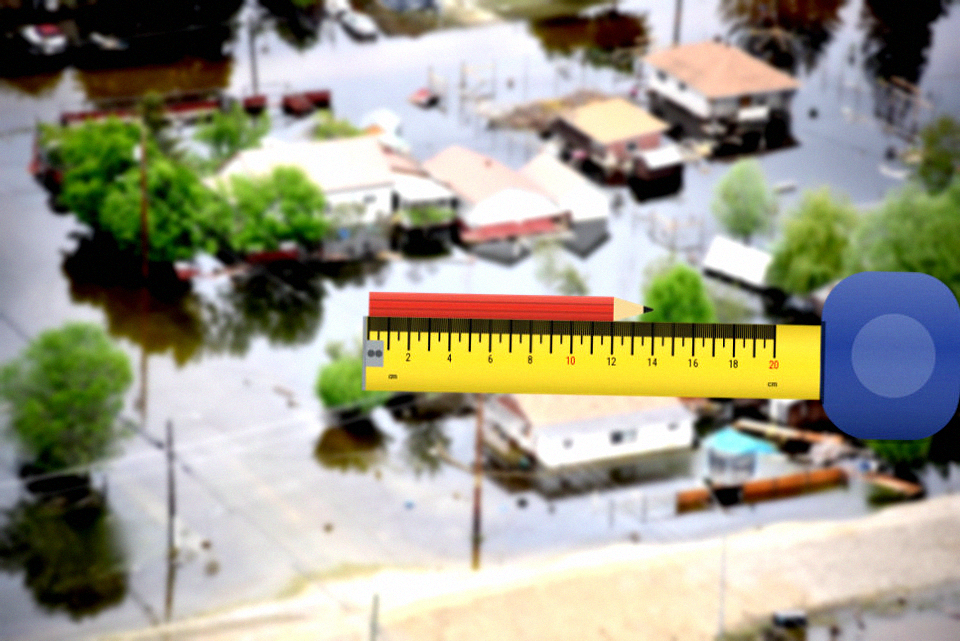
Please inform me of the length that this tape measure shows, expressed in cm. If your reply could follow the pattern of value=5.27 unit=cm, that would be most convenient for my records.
value=14 unit=cm
